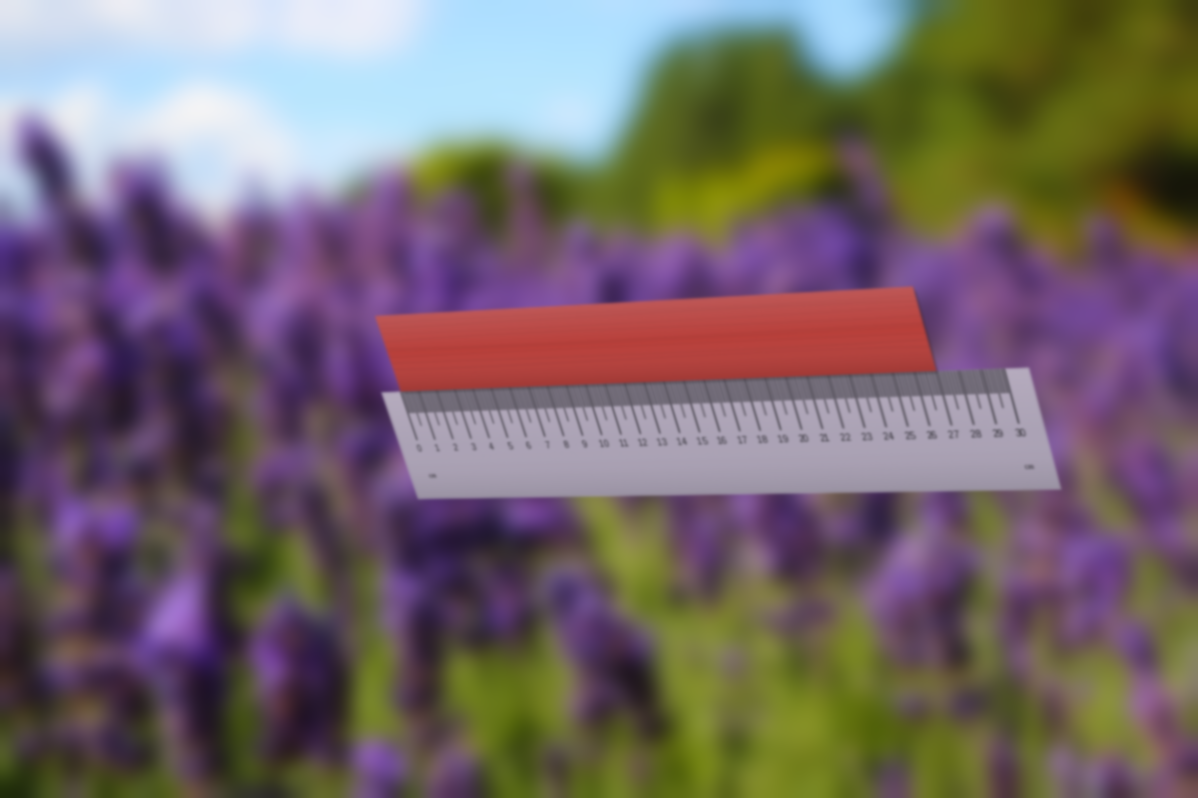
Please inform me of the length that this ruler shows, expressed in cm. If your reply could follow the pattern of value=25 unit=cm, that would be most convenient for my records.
value=27 unit=cm
